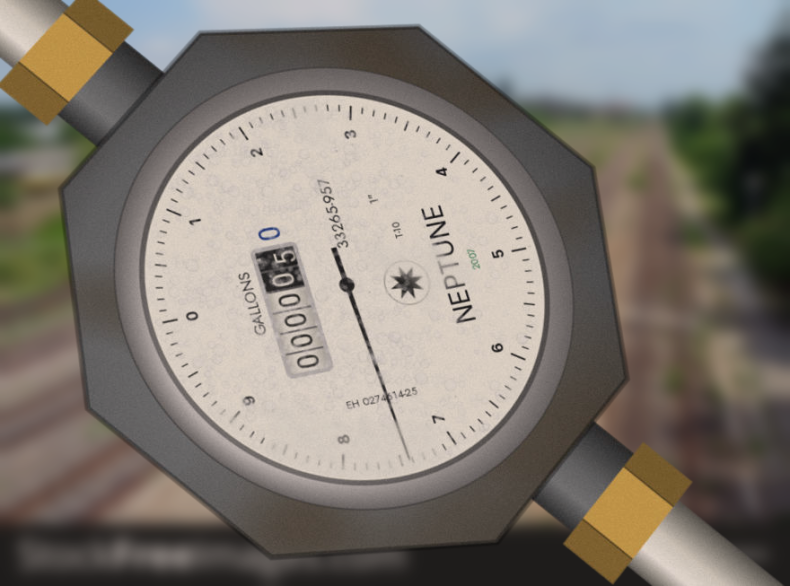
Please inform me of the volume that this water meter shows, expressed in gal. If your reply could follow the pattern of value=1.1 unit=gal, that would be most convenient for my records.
value=47.4 unit=gal
